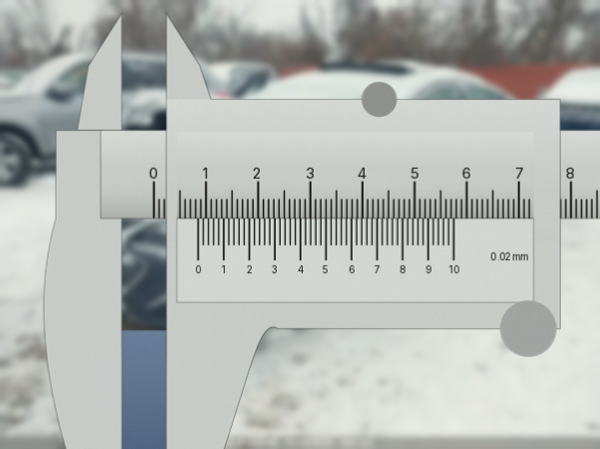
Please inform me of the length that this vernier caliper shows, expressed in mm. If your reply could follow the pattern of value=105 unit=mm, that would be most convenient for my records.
value=8.5 unit=mm
